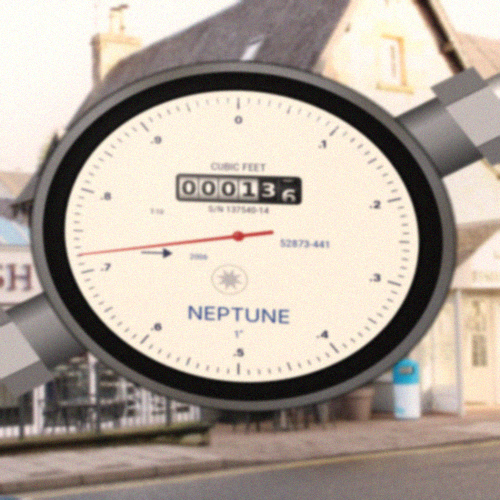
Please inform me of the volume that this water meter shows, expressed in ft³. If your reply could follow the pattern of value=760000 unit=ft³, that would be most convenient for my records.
value=135.72 unit=ft³
